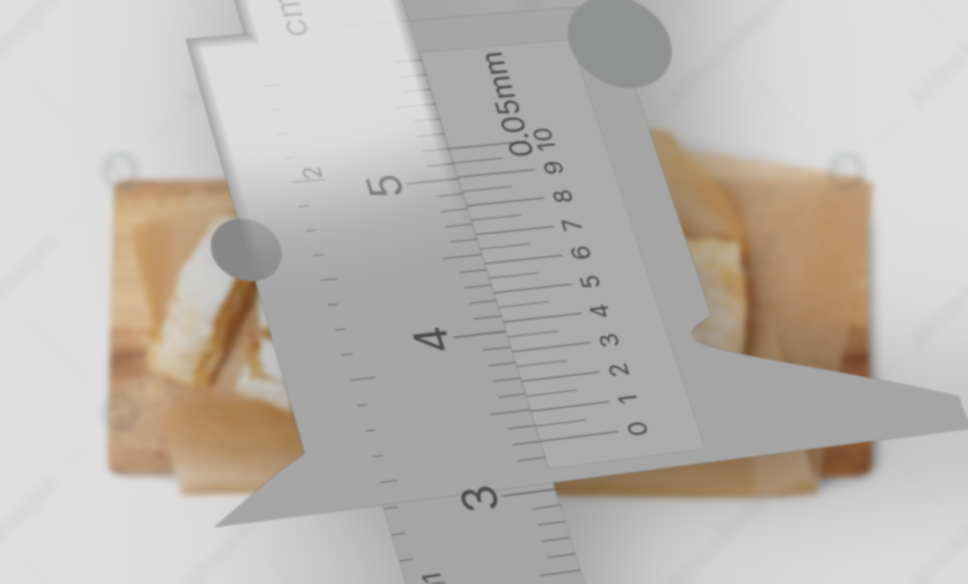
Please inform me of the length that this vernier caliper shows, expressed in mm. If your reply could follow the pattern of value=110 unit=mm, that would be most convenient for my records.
value=33.0 unit=mm
